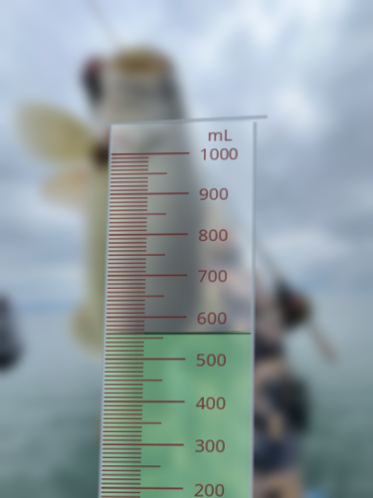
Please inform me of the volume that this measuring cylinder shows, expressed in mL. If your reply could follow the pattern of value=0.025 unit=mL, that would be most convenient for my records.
value=560 unit=mL
